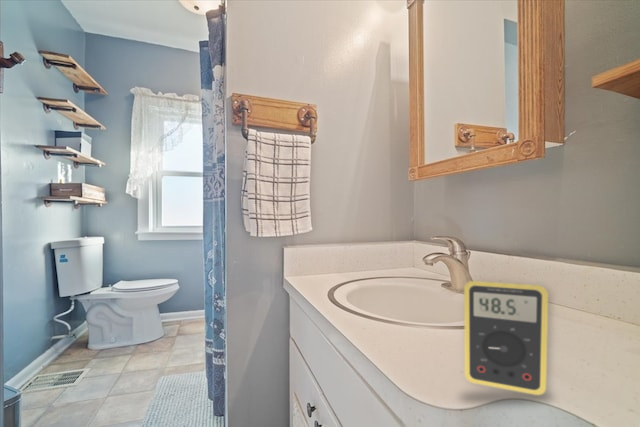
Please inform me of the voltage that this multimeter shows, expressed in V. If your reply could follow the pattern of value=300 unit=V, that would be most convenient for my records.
value=48.5 unit=V
